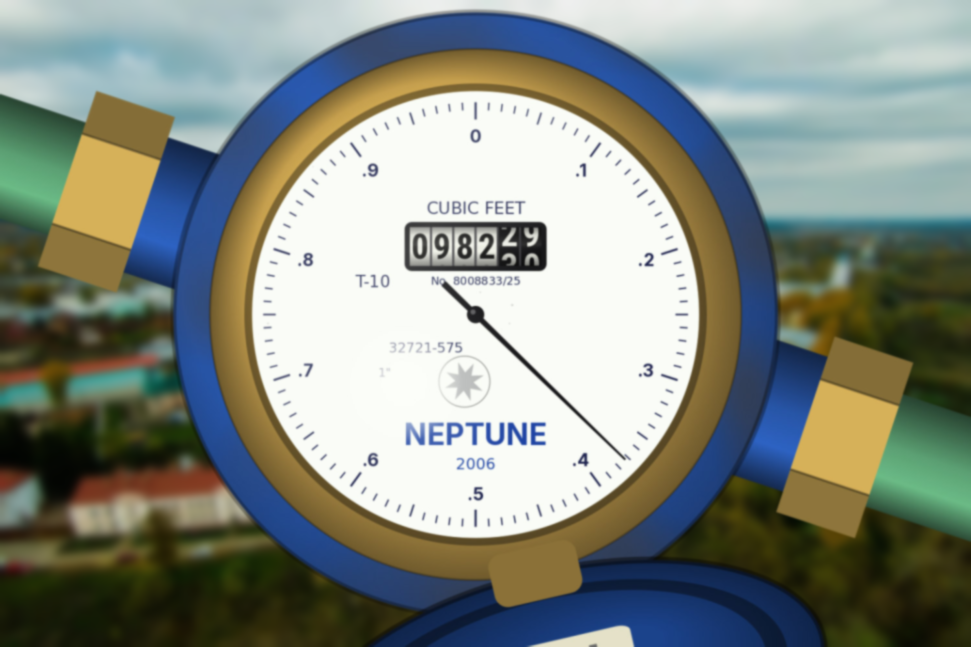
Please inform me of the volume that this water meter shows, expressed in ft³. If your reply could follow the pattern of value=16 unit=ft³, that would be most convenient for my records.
value=98229.37 unit=ft³
